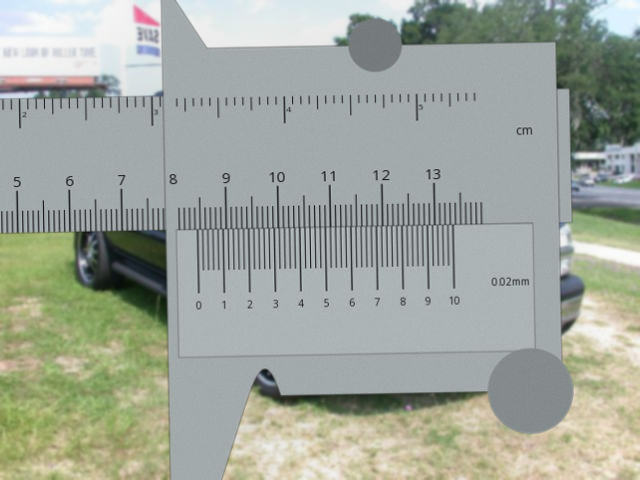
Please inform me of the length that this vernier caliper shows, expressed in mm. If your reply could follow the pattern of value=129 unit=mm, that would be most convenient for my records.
value=84.5 unit=mm
